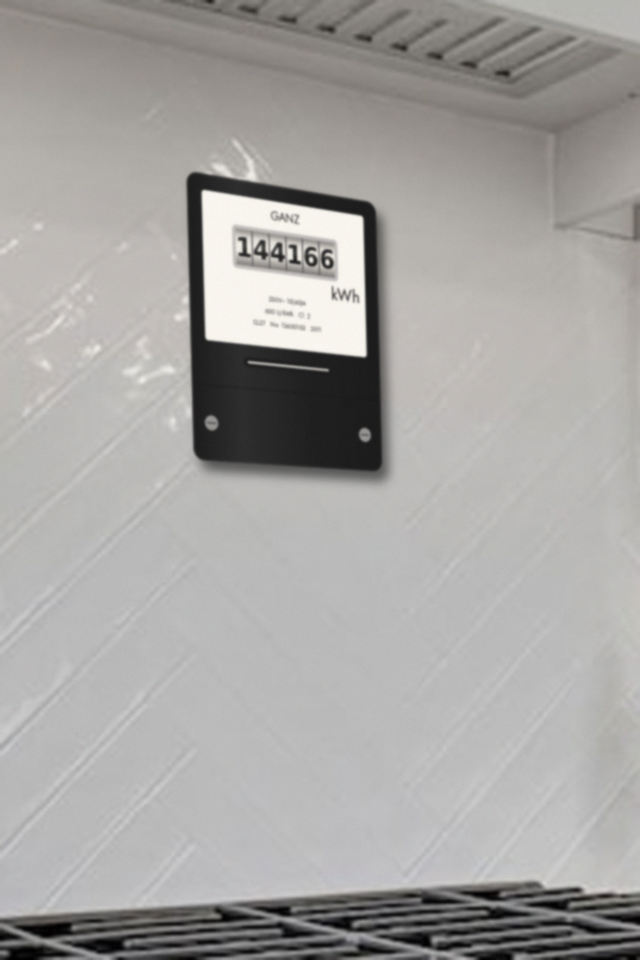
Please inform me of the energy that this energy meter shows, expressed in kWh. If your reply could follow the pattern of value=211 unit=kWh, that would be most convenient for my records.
value=144166 unit=kWh
